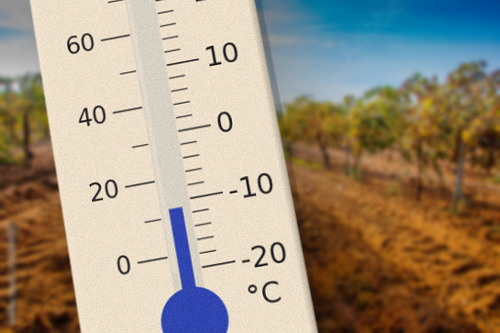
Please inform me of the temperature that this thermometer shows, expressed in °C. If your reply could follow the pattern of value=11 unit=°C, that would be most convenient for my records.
value=-11 unit=°C
